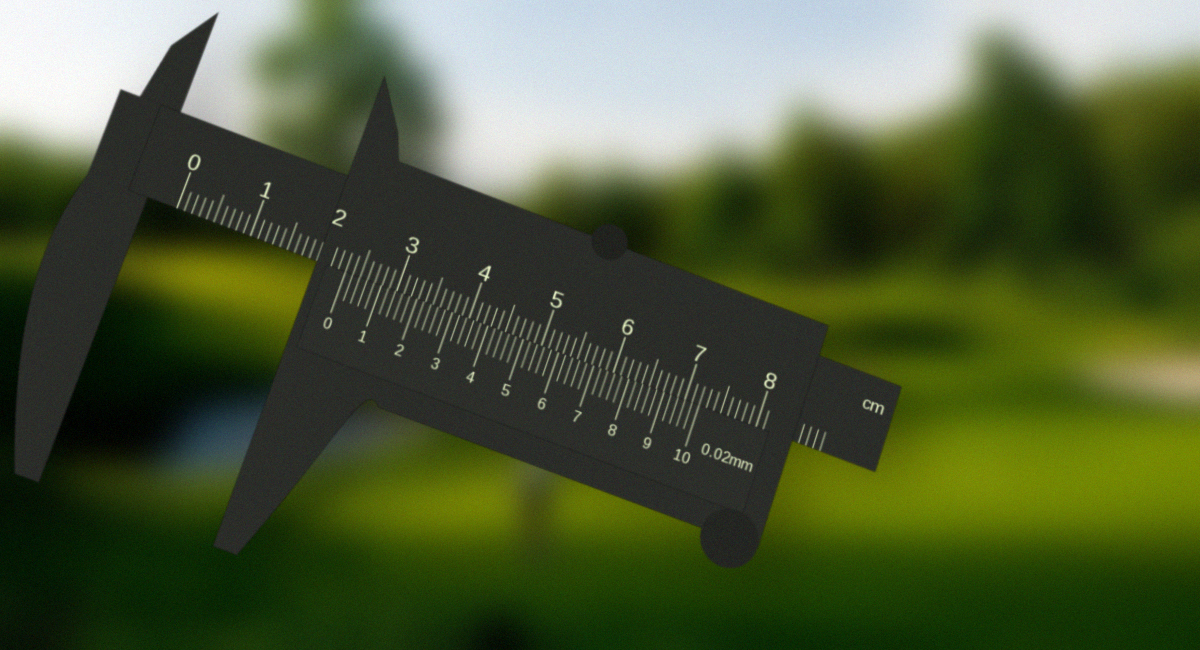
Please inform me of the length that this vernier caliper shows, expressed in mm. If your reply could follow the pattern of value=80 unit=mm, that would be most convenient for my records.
value=23.0 unit=mm
